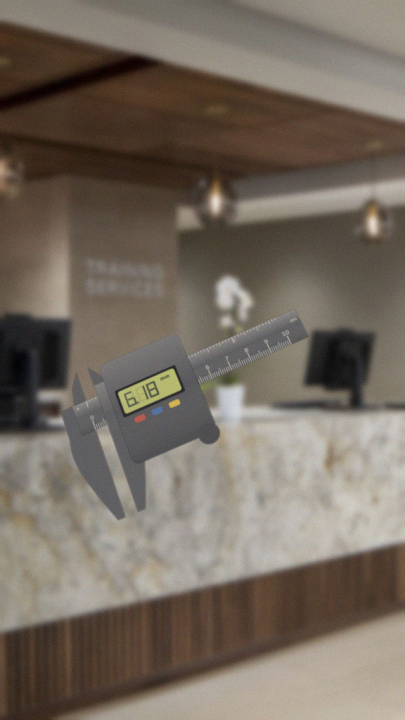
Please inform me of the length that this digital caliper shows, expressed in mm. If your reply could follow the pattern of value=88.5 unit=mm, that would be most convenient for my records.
value=6.18 unit=mm
